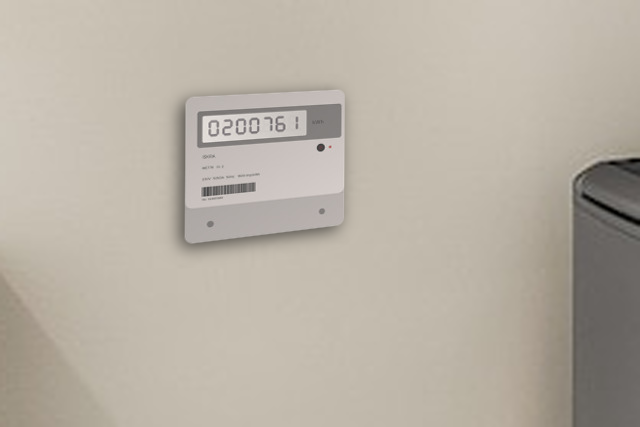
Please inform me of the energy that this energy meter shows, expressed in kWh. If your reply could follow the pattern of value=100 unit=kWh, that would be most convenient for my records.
value=200761 unit=kWh
